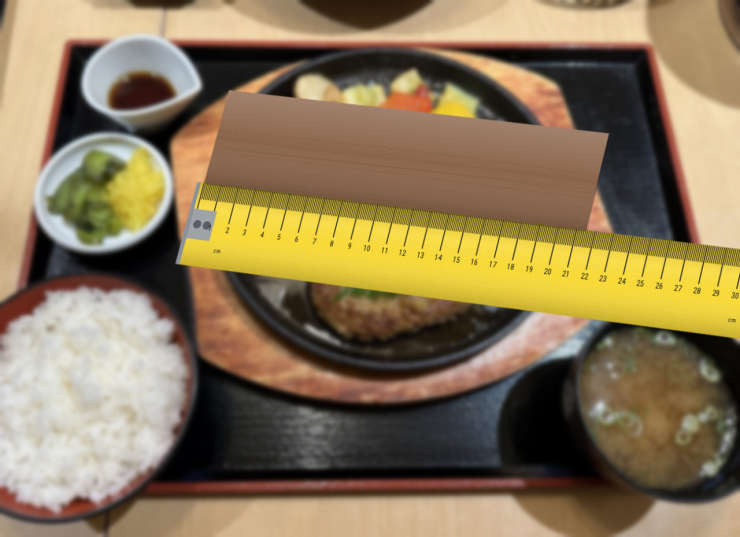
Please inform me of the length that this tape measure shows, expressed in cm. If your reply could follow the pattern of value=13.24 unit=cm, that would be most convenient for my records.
value=21.5 unit=cm
